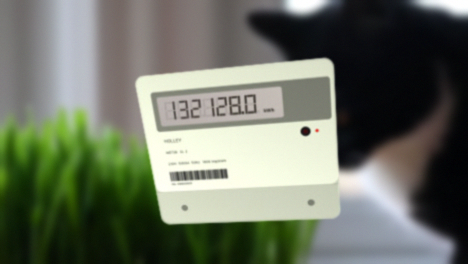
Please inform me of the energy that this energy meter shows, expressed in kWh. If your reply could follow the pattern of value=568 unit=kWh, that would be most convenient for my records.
value=132128.0 unit=kWh
